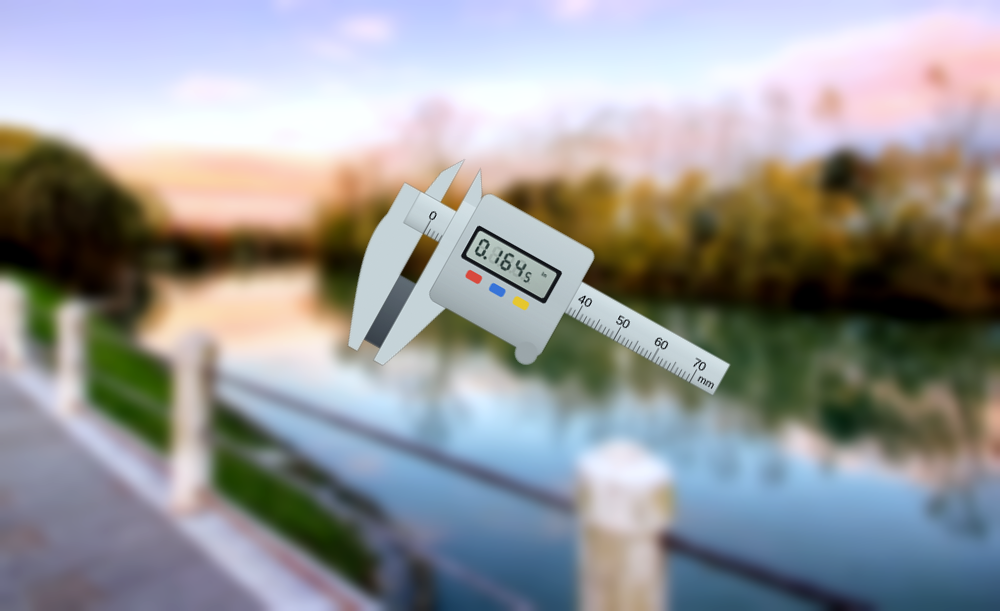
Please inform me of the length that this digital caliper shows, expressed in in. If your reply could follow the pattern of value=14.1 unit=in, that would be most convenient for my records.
value=0.1645 unit=in
